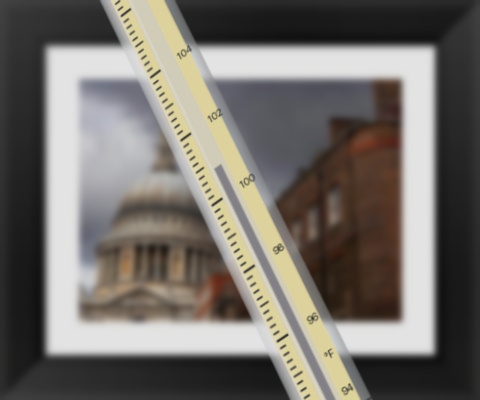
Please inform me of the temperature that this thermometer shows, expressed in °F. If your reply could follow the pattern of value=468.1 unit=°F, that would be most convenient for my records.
value=100.8 unit=°F
